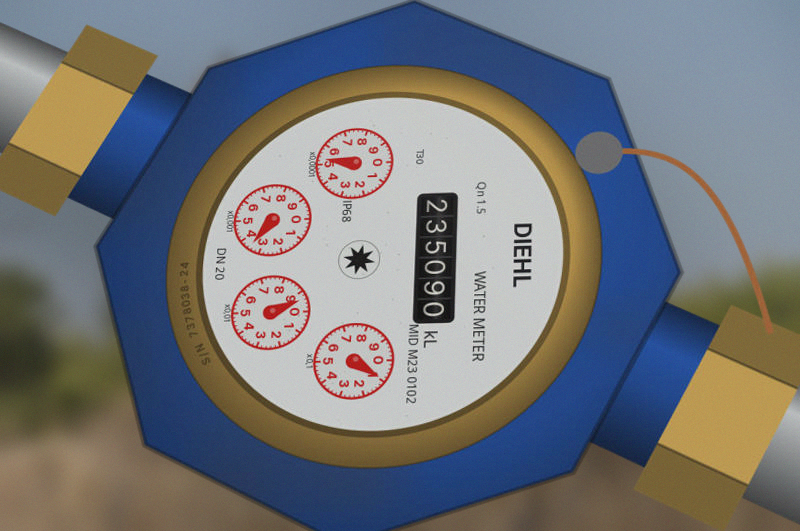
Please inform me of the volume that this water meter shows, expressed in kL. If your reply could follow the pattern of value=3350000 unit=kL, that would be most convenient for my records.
value=235090.0935 unit=kL
